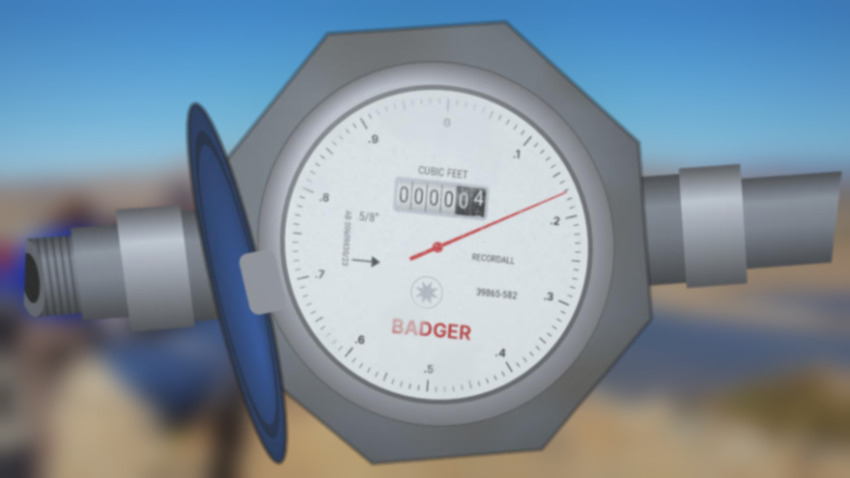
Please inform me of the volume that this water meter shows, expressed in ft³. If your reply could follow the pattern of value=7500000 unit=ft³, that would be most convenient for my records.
value=4.17 unit=ft³
